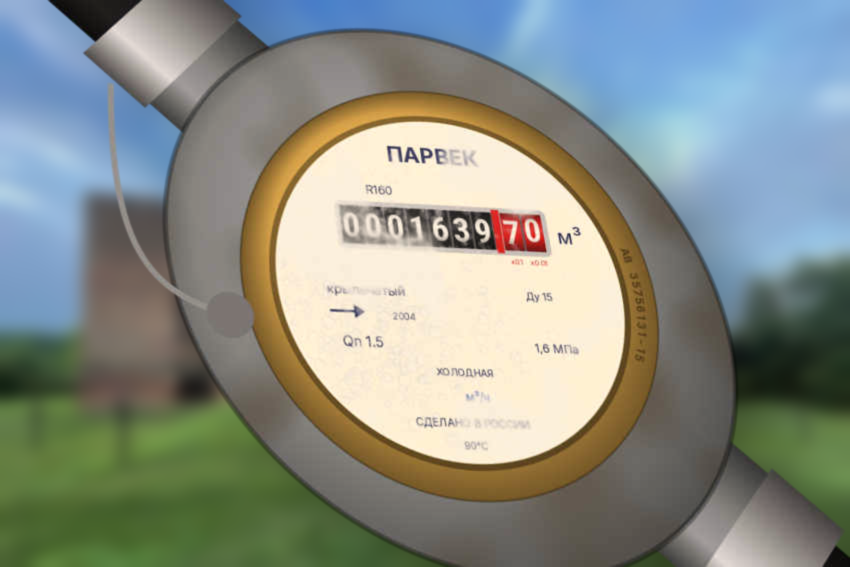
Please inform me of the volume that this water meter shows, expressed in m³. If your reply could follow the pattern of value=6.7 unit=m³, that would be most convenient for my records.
value=1639.70 unit=m³
